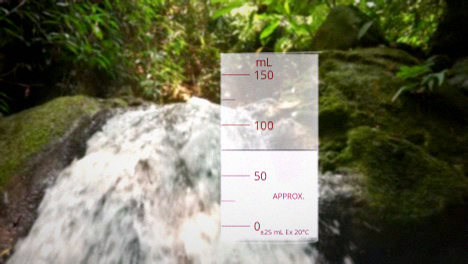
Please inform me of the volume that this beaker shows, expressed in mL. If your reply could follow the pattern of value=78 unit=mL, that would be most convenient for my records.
value=75 unit=mL
